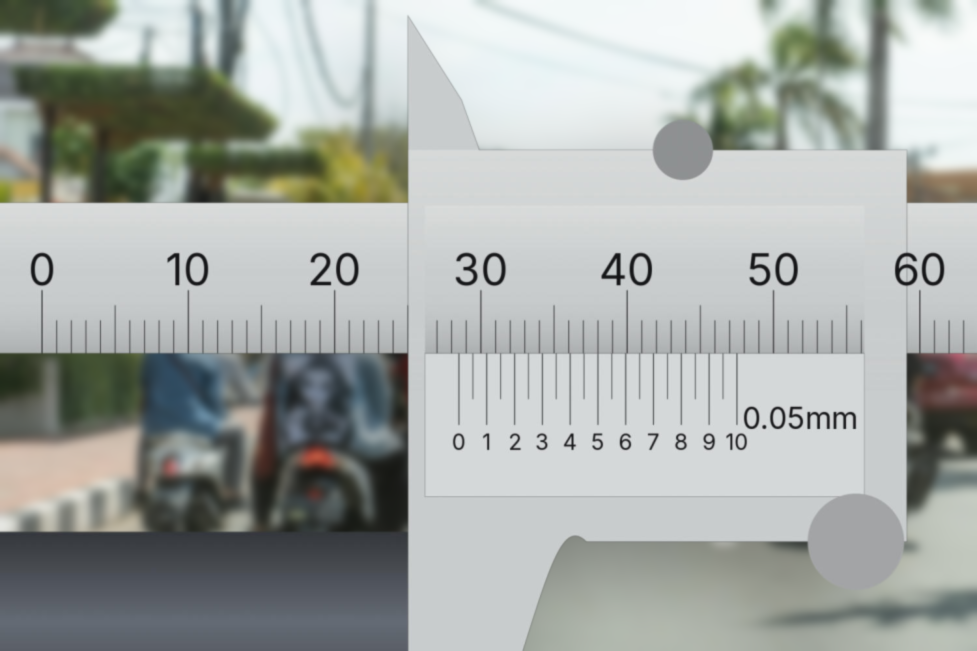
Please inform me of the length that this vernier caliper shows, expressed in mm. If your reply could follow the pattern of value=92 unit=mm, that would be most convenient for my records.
value=28.5 unit=mm
